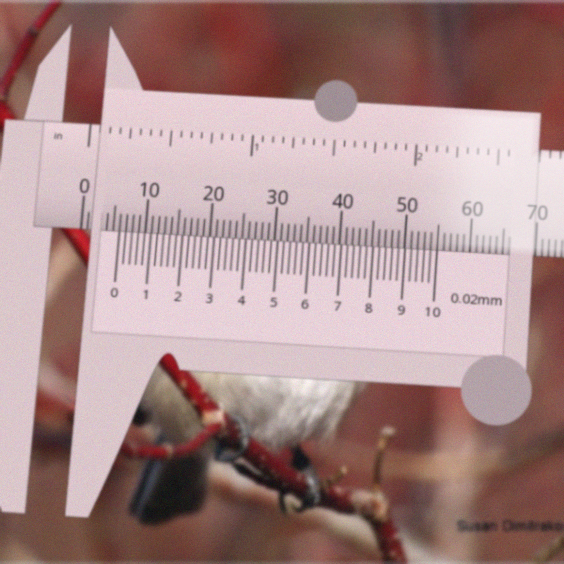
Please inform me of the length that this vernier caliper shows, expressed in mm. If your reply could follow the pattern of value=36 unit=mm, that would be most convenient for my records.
value=6.0 unit=mm
